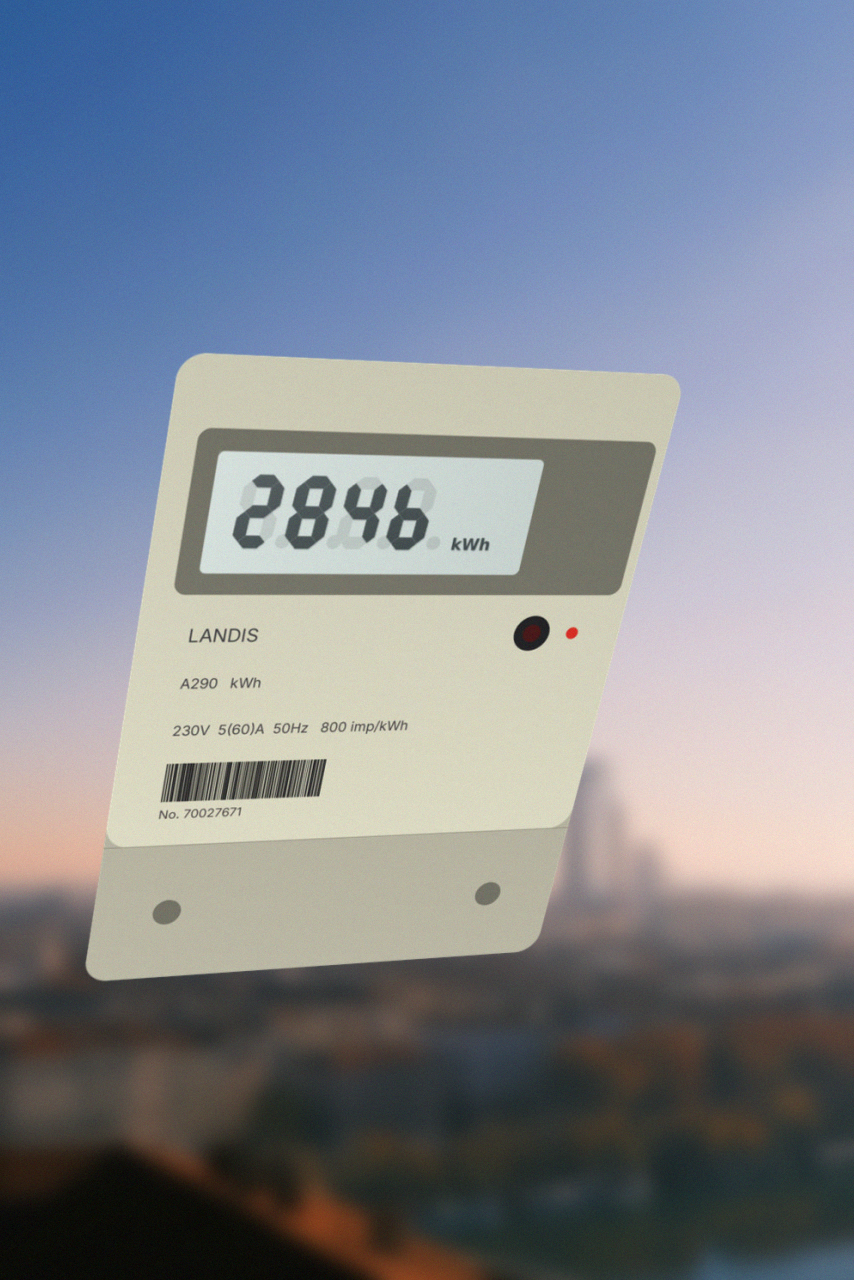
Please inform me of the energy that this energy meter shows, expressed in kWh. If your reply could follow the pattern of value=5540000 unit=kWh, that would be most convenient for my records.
value=2846 unit=kWh
